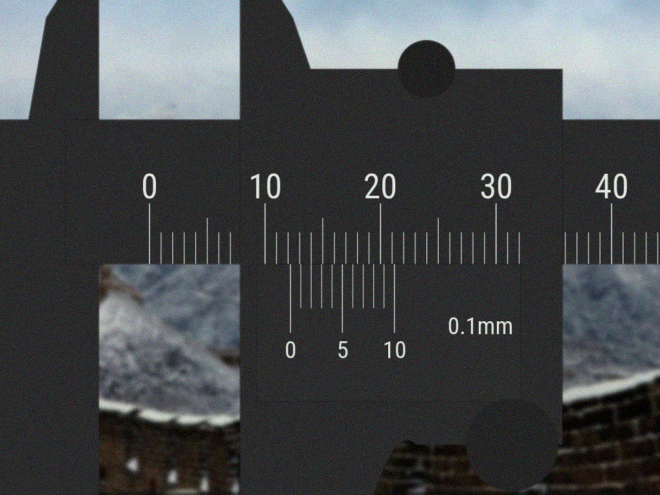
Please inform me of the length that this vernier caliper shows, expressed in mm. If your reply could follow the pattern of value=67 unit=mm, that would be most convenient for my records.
value=12.2 unit=mm
